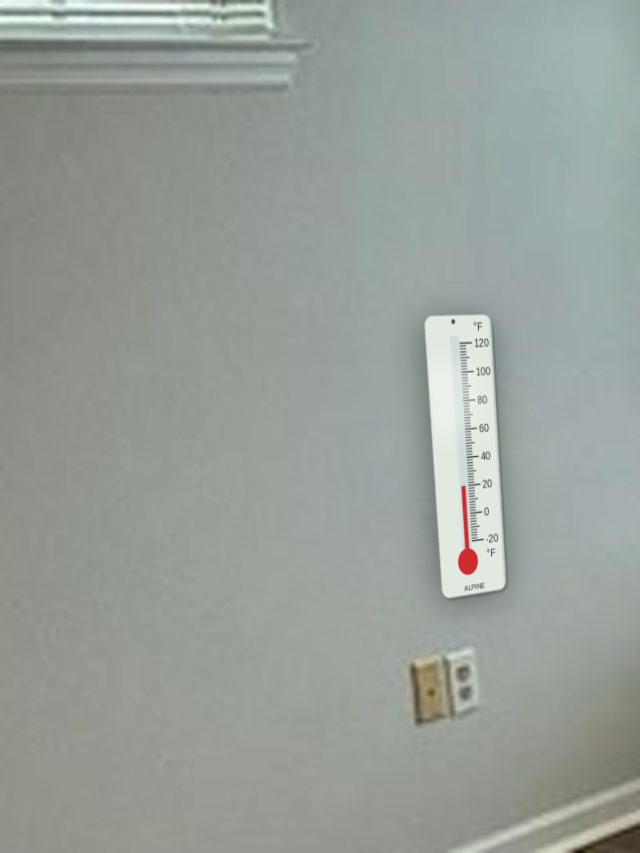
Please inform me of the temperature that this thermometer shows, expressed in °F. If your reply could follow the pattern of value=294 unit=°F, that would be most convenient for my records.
value=20 unit=°F
